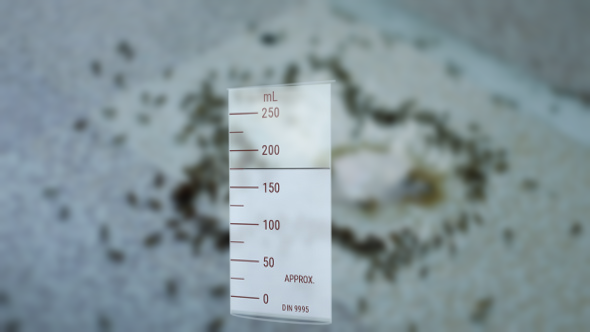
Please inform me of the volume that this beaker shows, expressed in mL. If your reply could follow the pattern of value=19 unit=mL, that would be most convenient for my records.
value=175 unit=mL
